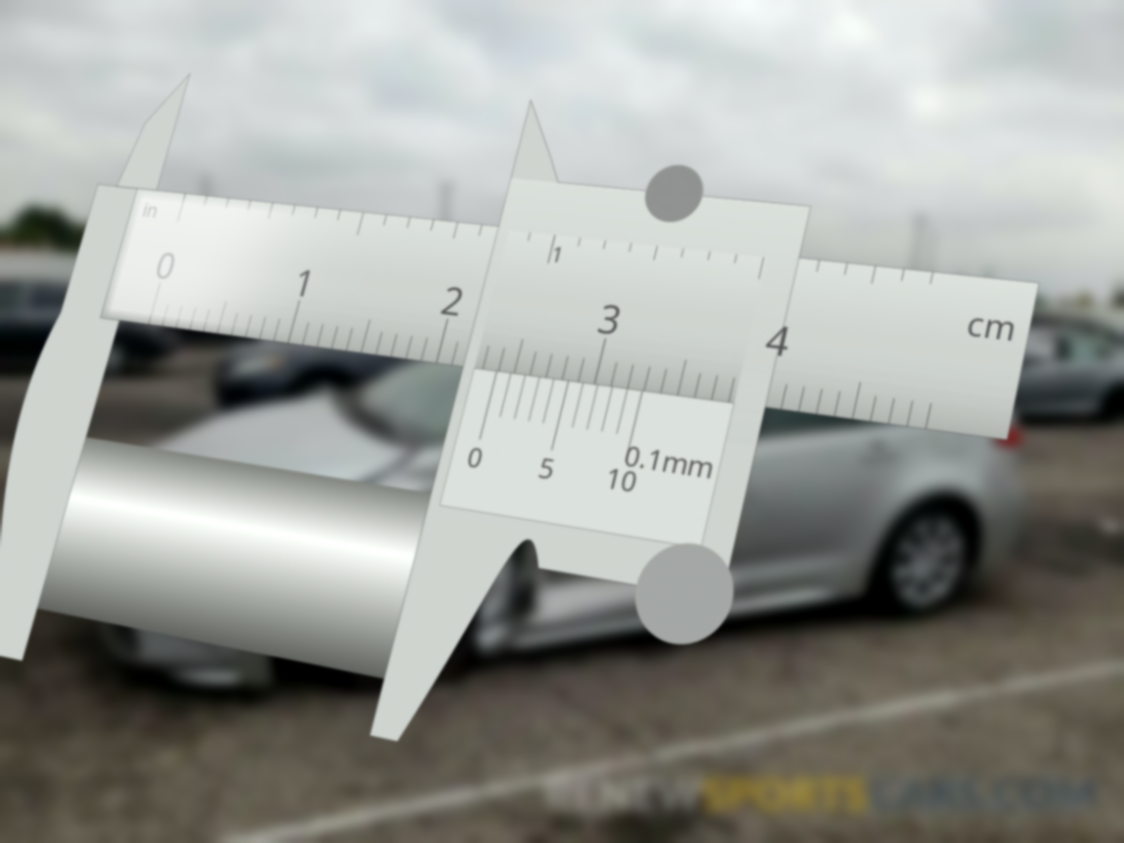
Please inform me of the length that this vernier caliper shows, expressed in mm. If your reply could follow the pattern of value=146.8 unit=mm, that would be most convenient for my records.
value=23.9 unit=mm
